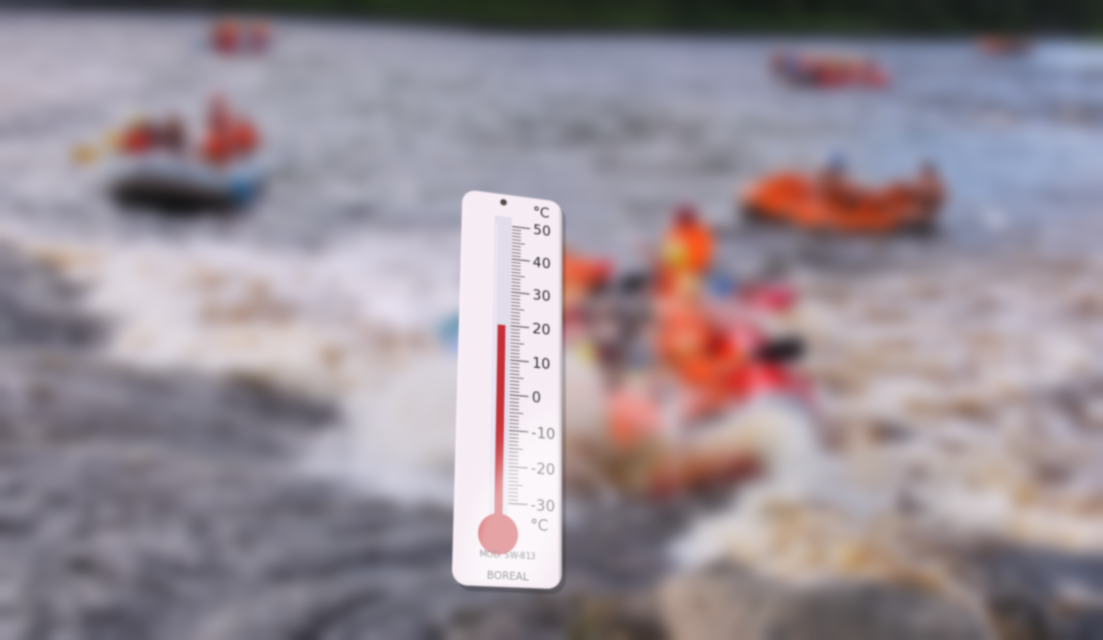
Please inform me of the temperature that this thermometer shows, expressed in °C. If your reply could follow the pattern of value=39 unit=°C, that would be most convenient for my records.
value=20 unit=°C
